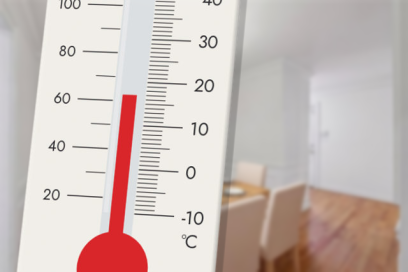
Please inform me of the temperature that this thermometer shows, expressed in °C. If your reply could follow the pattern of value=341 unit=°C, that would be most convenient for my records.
value=17 unit=°C
